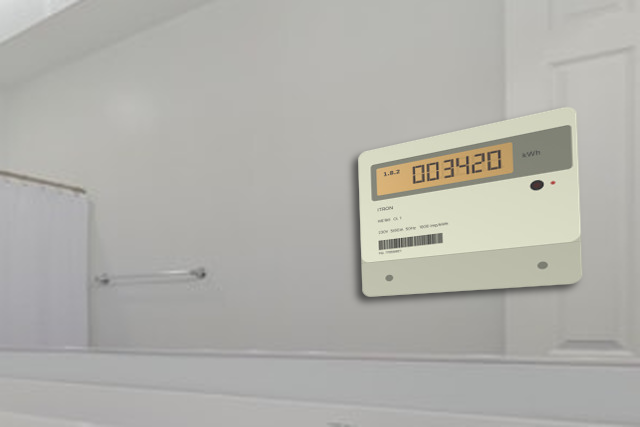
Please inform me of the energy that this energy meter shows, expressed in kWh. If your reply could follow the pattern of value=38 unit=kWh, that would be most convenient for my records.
value=3420 unit=kWh
